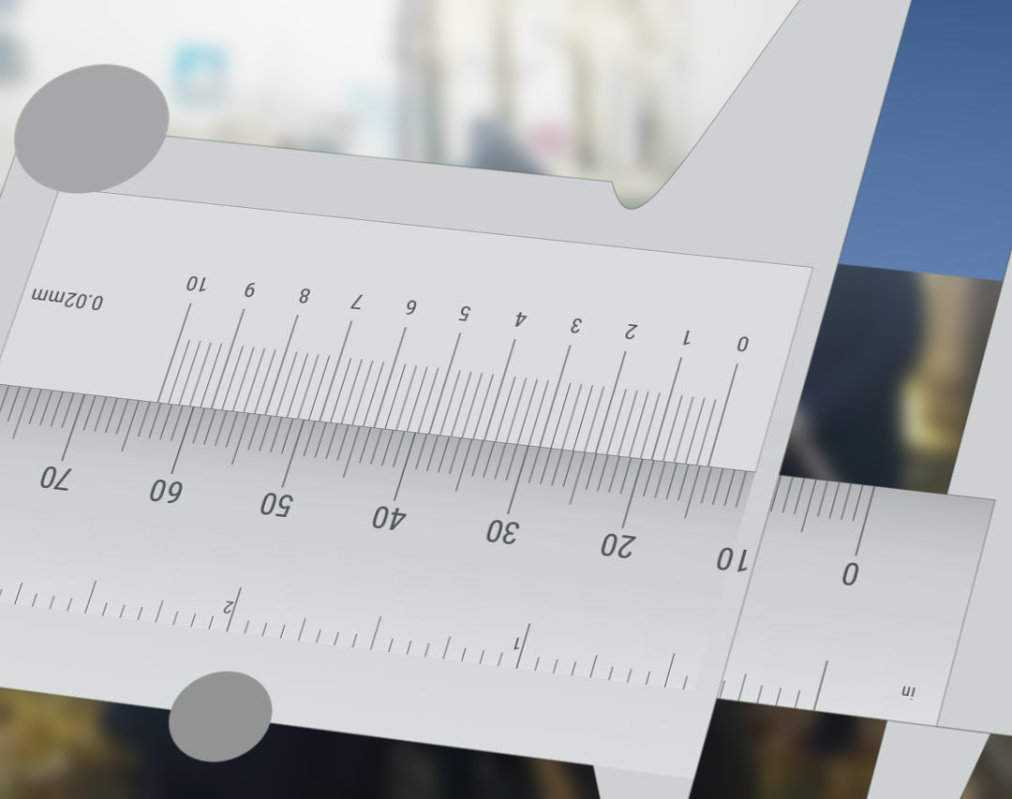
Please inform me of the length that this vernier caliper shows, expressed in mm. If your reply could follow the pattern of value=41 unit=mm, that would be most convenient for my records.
value=14.3 unit=mm
